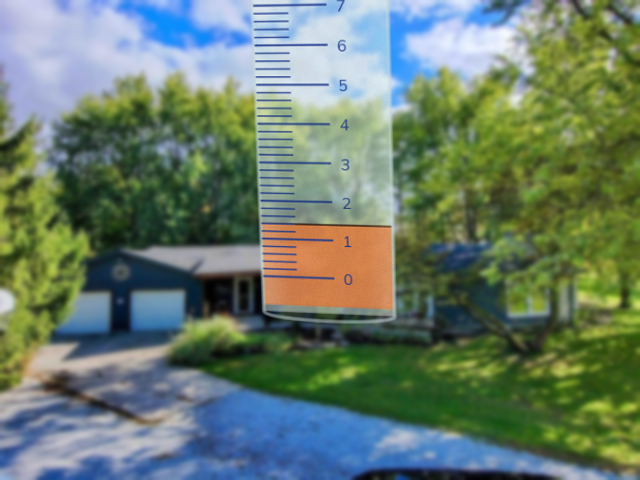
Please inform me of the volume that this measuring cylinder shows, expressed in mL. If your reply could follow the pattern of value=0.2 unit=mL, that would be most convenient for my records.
value=1.4 unit=mL
